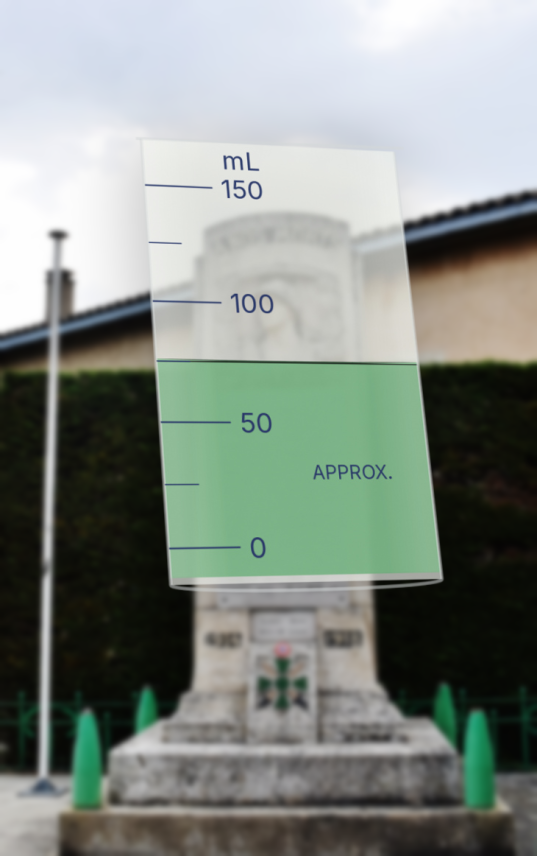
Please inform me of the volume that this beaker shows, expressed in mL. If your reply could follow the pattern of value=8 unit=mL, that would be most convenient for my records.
value=75 unit=mL
